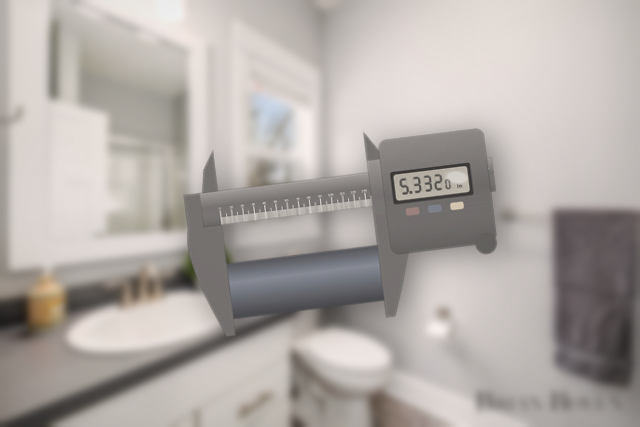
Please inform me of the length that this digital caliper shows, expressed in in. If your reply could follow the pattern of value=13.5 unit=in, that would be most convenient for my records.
value=5.3320 unit=in
